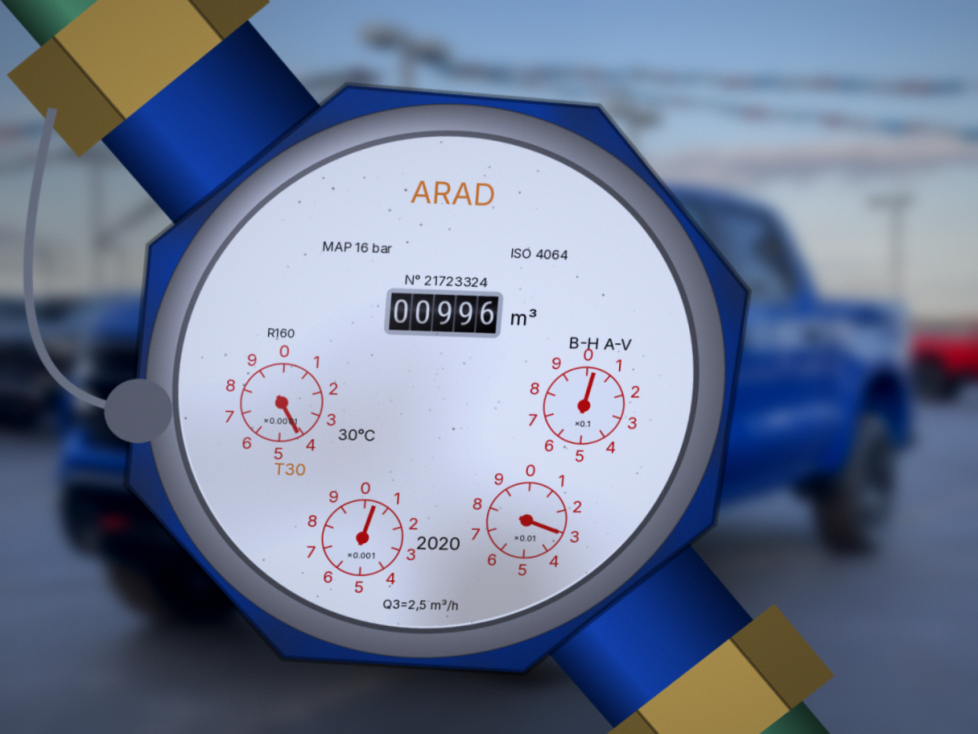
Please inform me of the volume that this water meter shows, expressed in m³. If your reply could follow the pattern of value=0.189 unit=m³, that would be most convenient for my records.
value=996.0304 unit=m³
